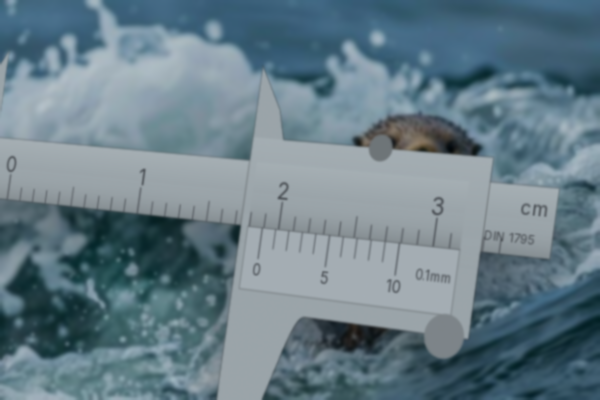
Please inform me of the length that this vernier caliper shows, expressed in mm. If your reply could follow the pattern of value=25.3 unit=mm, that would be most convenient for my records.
value=18.9 unit=mm
